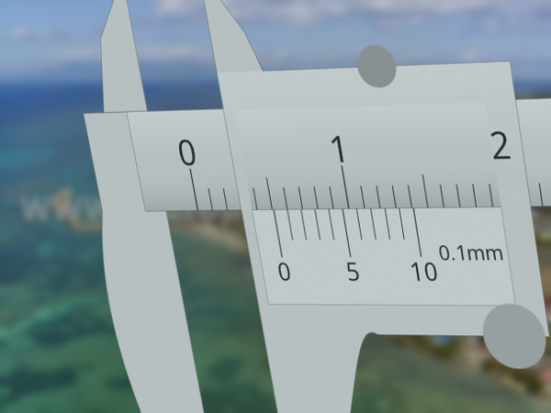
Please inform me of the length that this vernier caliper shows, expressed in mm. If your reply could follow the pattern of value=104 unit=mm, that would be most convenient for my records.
value=5.1 unit=mm
